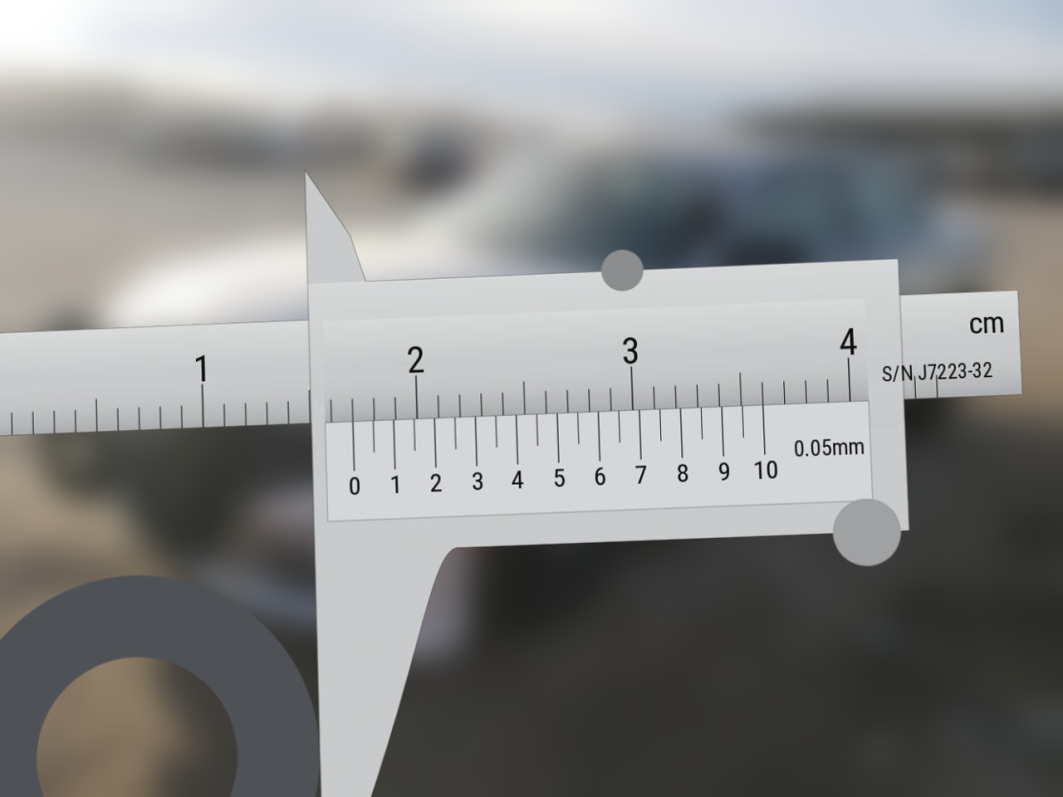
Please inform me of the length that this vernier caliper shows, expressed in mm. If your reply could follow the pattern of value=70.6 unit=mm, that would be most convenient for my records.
value=17.00 unit=mm
